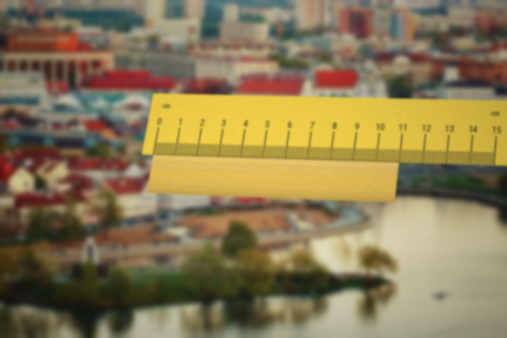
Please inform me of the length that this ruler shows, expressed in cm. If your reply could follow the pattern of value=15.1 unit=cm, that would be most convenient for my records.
value=11 unit=cm
